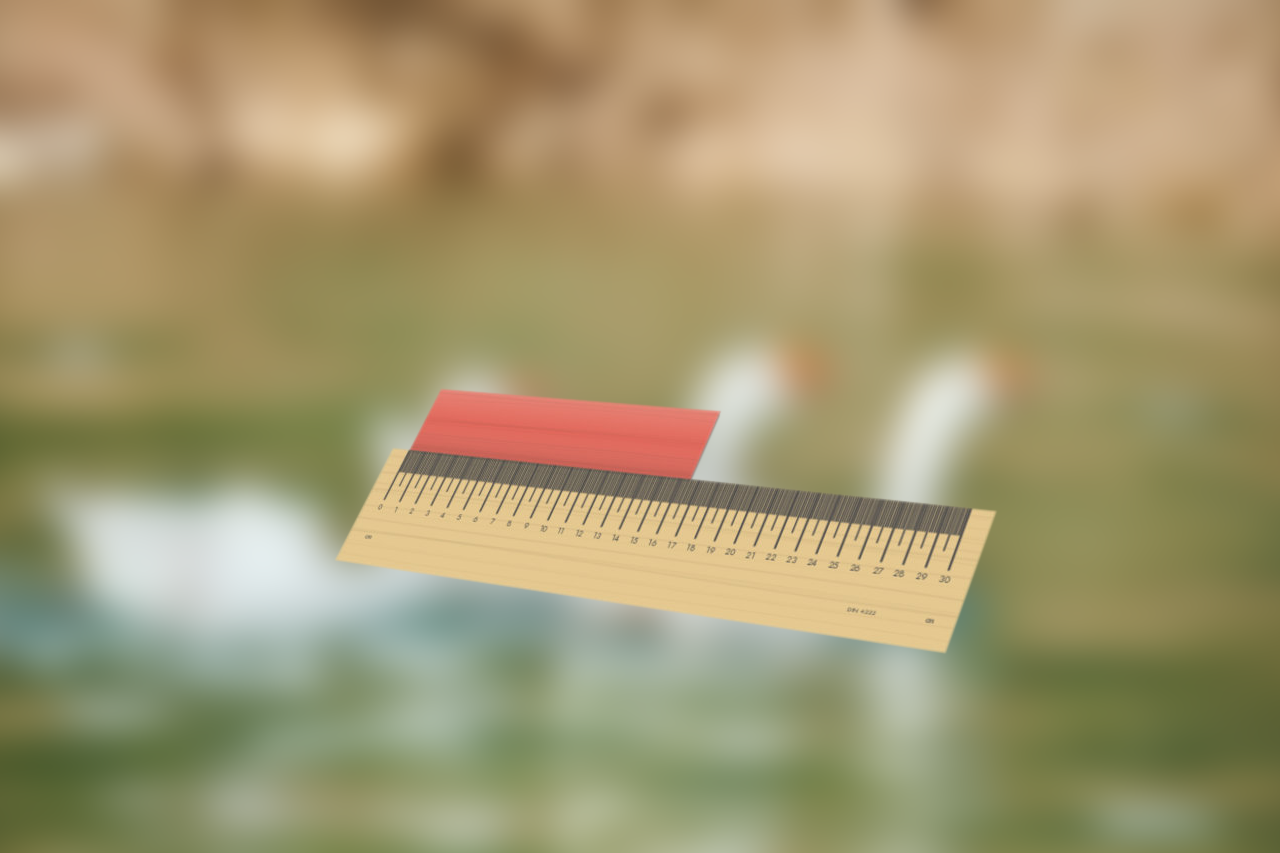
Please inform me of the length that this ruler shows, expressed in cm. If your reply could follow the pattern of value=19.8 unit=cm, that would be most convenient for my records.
value=16.5 unit=cm
